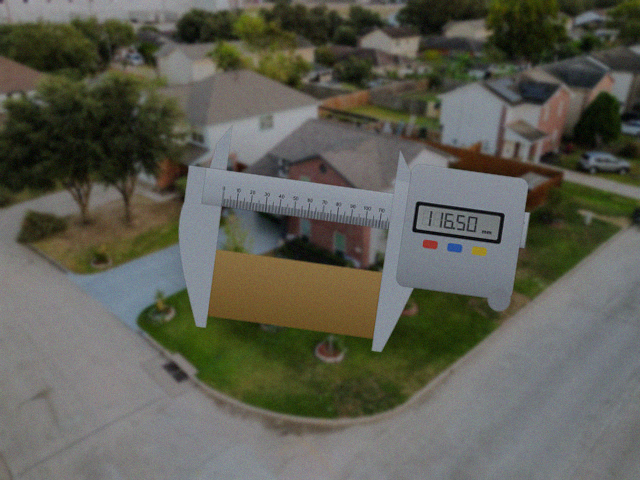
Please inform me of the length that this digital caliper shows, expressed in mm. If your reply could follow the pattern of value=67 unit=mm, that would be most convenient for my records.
value=116.50 unit=mm
